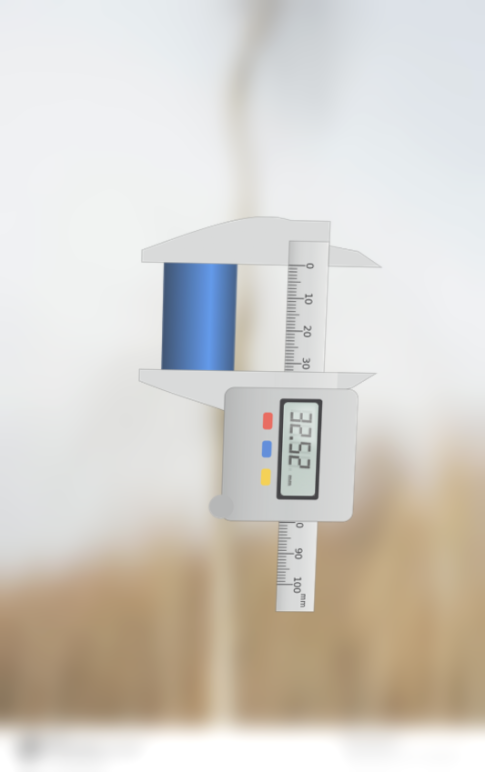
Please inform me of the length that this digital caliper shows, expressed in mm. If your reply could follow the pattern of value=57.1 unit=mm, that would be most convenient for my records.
value=32.52 unit=mm
